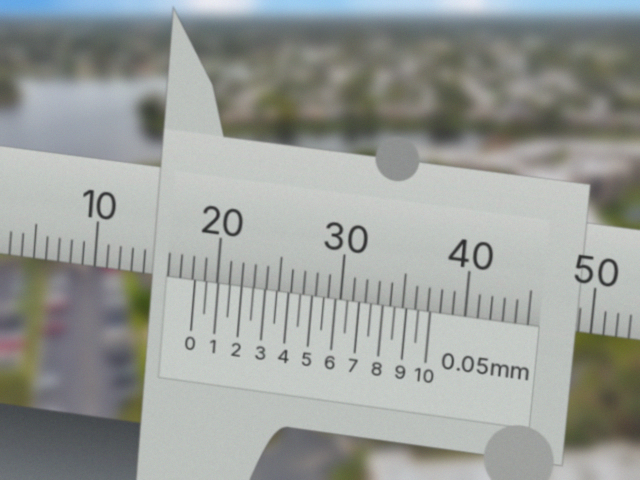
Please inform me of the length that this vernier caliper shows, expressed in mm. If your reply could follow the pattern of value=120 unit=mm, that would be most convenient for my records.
value=18.2 unit=mm
